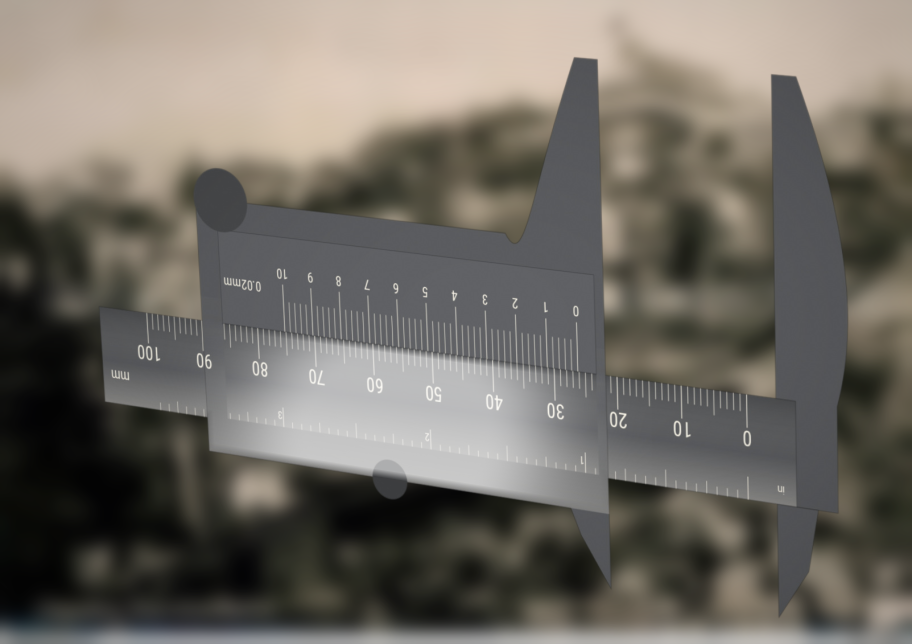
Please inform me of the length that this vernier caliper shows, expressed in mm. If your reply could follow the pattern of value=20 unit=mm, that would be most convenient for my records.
value=26.2 unit=mm
